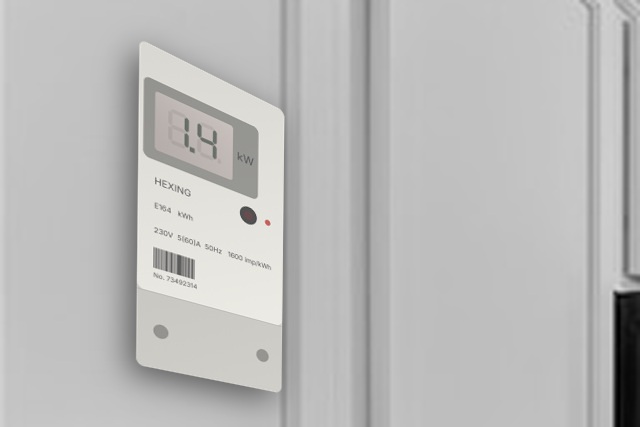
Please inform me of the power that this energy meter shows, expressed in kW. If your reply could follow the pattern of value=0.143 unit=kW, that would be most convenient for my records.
value=1.4 unit=kW
